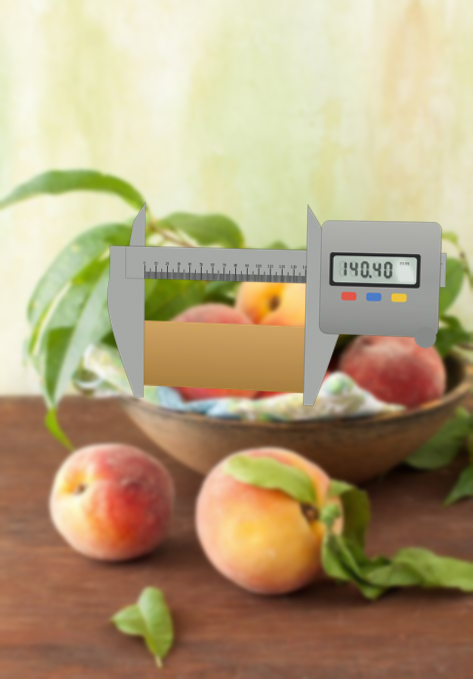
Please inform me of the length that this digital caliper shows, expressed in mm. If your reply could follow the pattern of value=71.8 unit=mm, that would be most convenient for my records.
value=140.40 unit=mm
